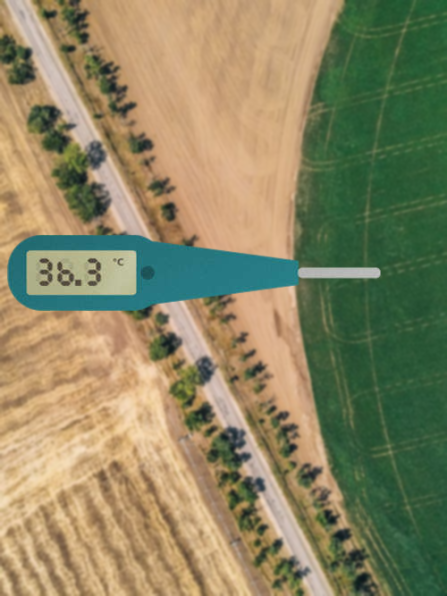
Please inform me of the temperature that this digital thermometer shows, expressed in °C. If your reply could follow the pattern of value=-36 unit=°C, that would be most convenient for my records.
value=36.3 unit=°C
